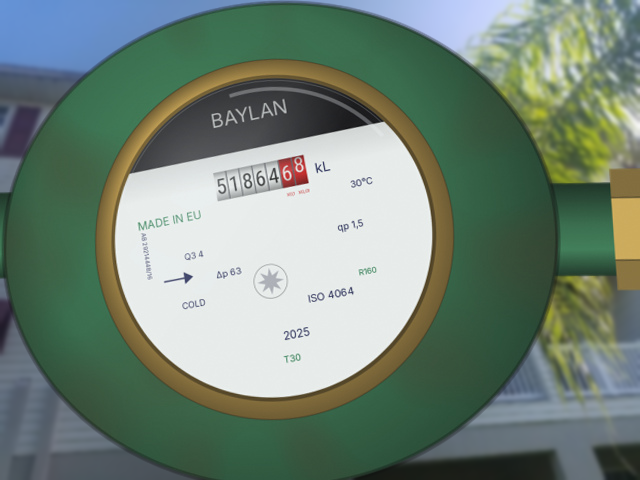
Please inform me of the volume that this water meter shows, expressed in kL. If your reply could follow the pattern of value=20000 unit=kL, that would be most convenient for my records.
value=51864.68 unit=kL
